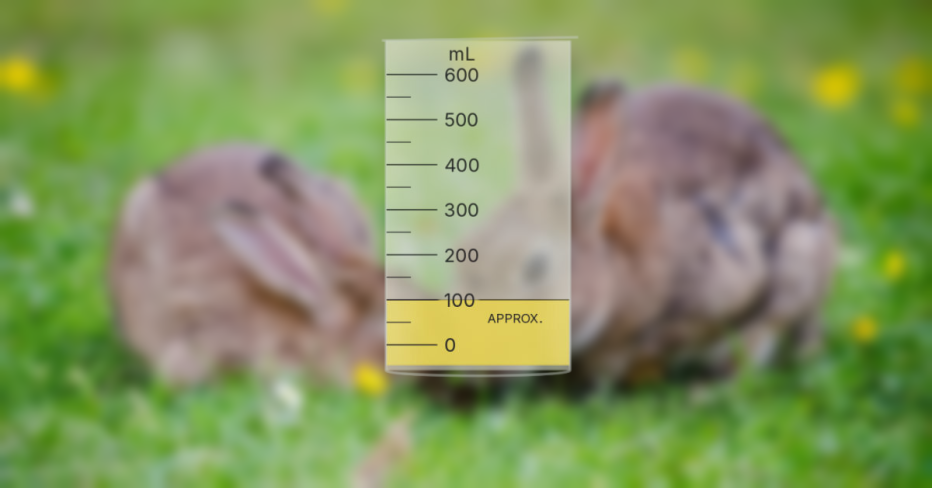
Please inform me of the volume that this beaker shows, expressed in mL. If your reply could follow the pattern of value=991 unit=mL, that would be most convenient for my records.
value=100 unit=mL
